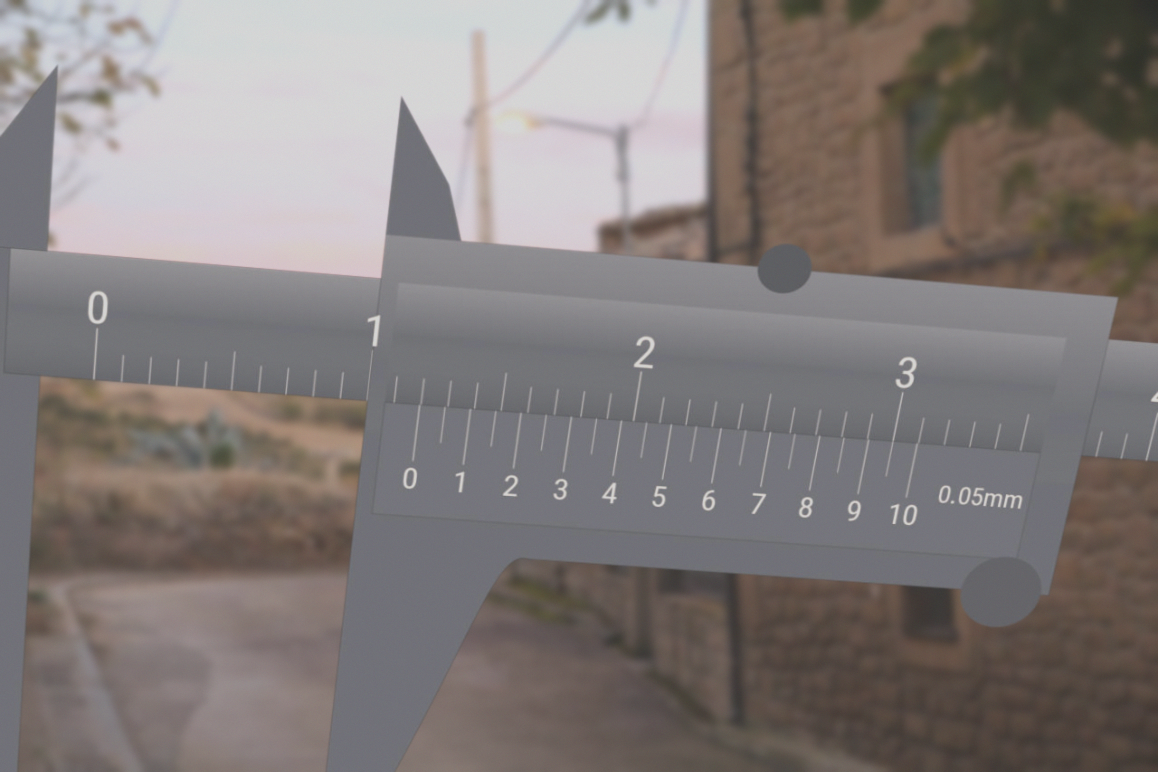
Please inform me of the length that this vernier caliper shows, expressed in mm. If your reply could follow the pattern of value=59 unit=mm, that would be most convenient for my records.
value=11.95 unit=mm
